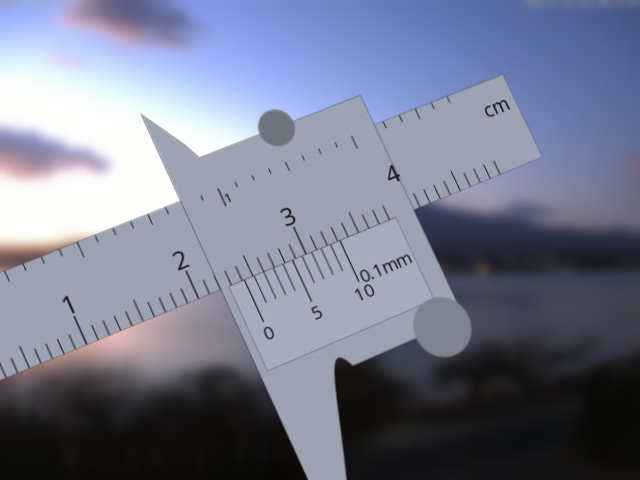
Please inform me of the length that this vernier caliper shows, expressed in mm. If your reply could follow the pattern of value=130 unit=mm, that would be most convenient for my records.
value=24.2 unit=mm
